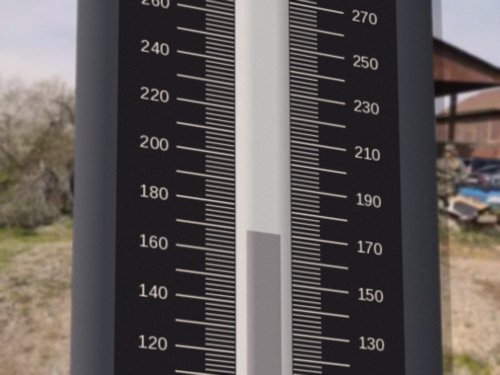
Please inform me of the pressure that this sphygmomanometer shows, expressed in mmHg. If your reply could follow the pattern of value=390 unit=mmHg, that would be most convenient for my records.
value=170 unit=mmHg
